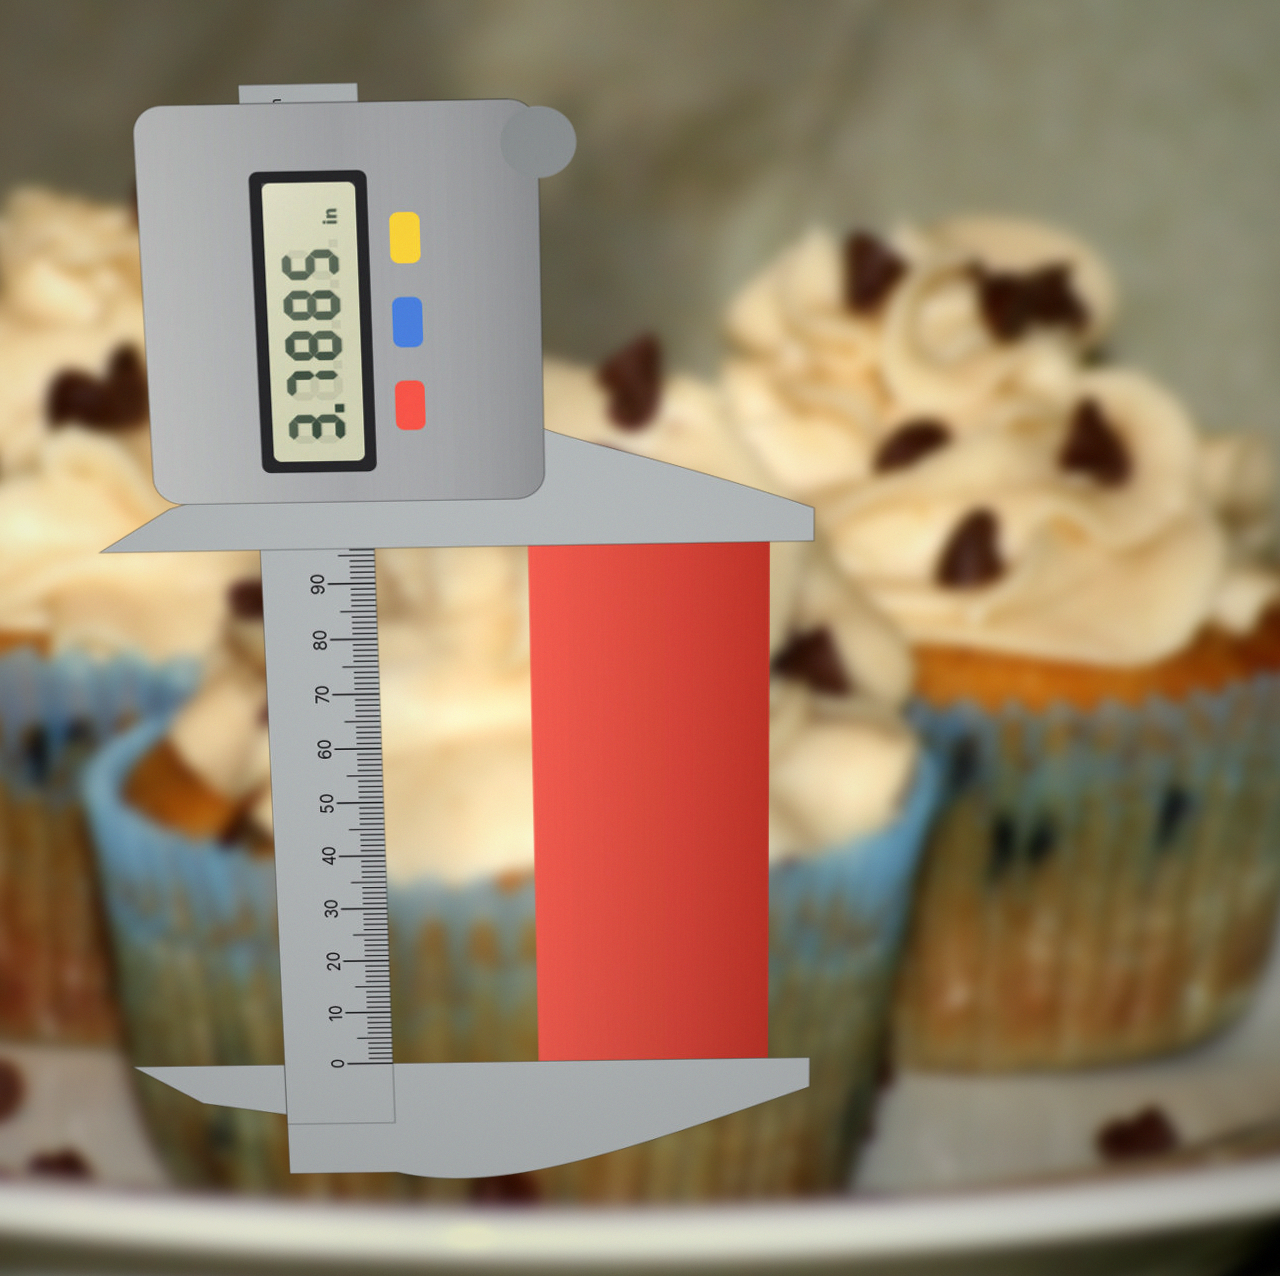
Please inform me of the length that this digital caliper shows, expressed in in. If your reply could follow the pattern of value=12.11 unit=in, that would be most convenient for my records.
value=3.7885 unit=in
